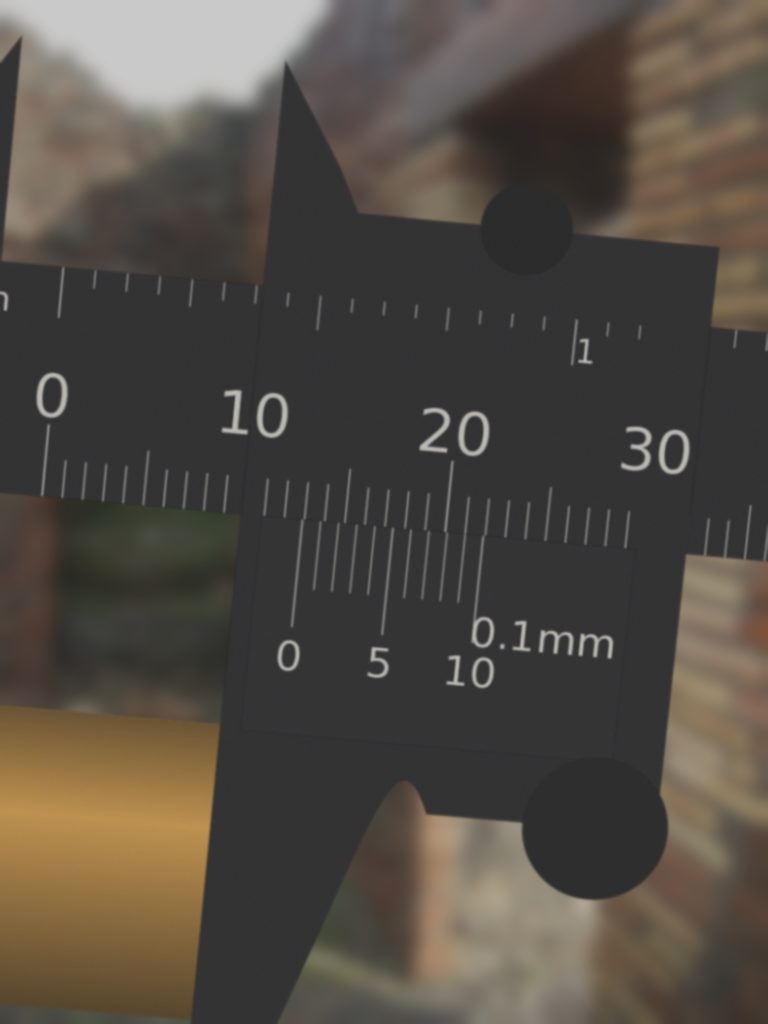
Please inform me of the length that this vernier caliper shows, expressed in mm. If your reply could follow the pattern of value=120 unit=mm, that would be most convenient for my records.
value=12.9 unit=mm
